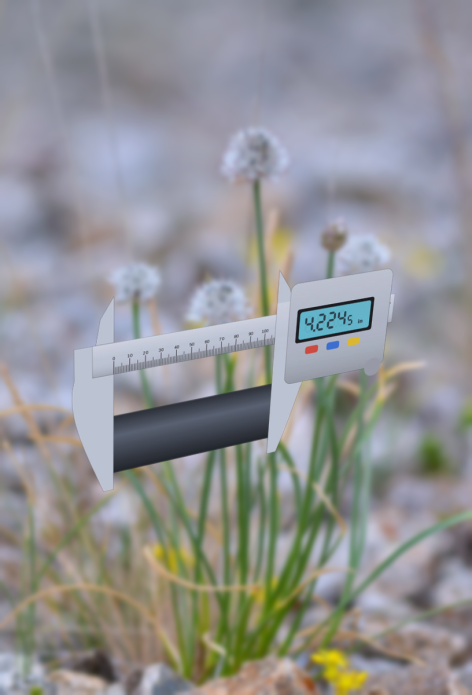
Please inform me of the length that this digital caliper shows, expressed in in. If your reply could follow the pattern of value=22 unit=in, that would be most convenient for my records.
value=4.2245 unit=in
